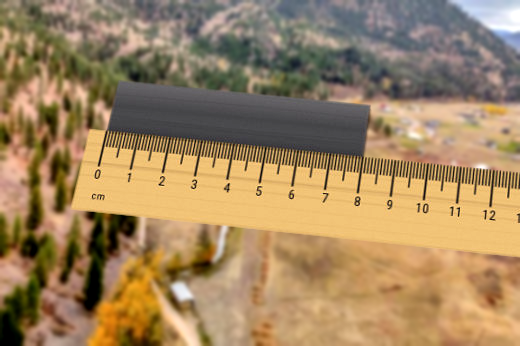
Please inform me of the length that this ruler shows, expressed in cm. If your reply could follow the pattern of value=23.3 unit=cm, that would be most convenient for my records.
value=8 unit=cm
